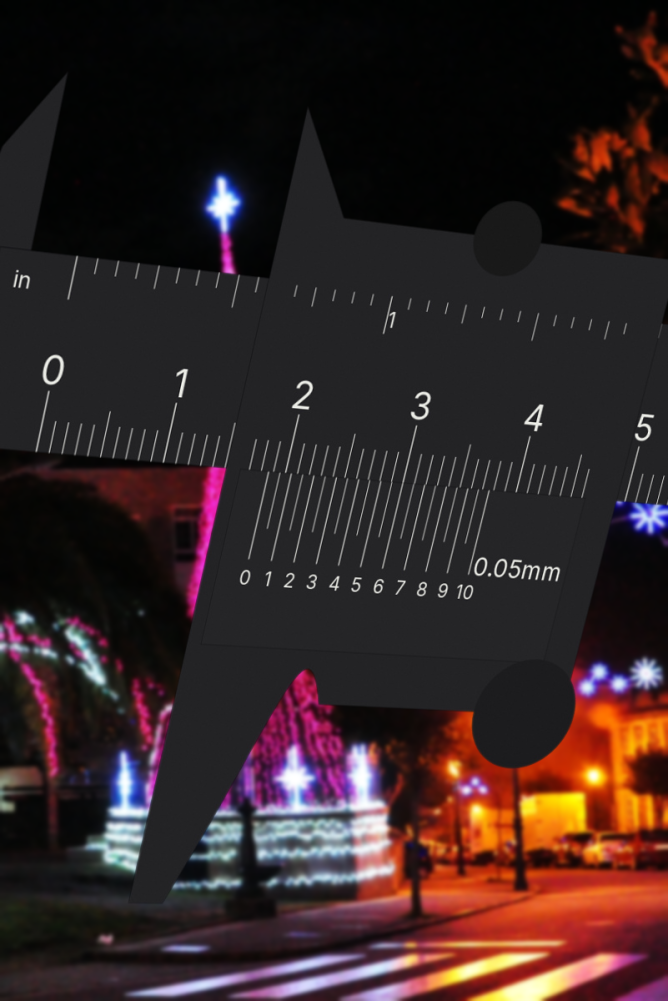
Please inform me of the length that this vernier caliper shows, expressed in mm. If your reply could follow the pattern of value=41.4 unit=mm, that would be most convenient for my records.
value=18.6 unit=mm
